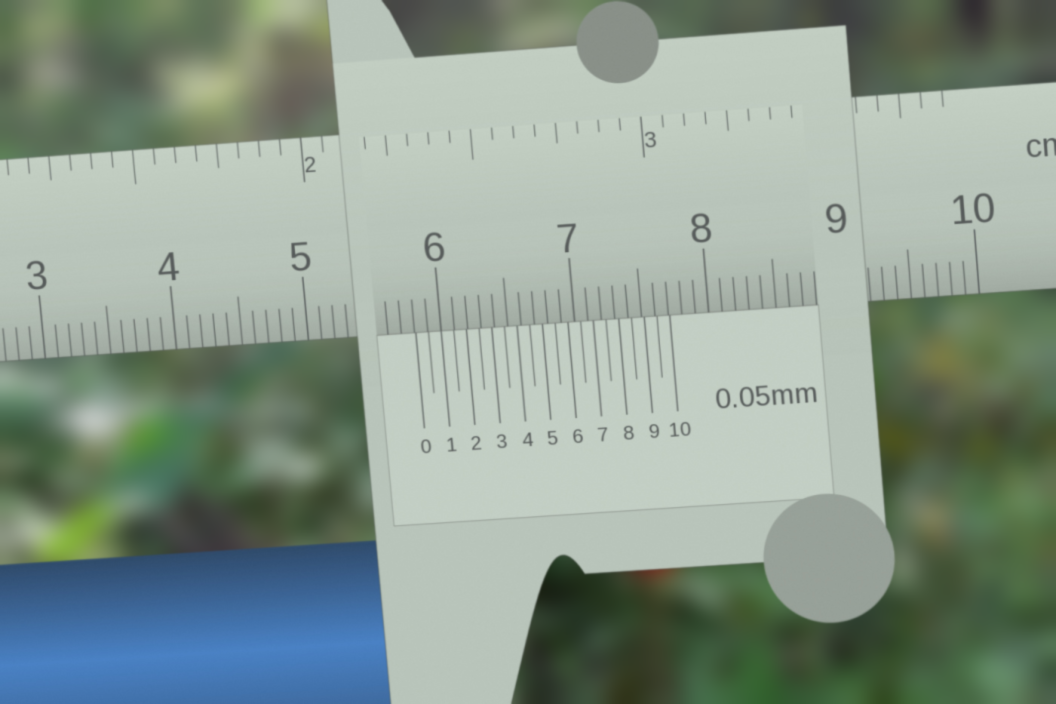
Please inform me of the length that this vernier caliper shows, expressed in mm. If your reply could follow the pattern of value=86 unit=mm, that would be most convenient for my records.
value=58.1 unit=mm
